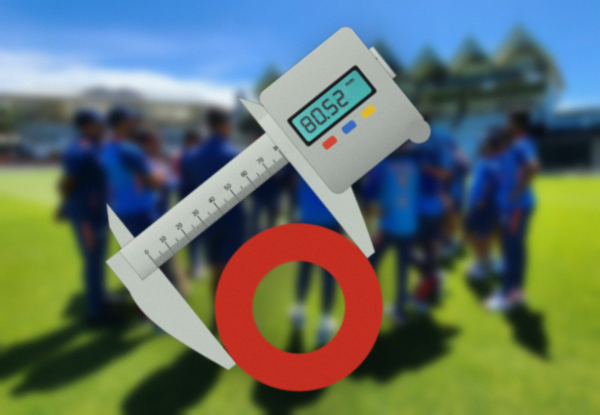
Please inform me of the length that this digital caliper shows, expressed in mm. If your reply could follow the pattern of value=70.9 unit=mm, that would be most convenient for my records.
value=80.52 unit=mm
